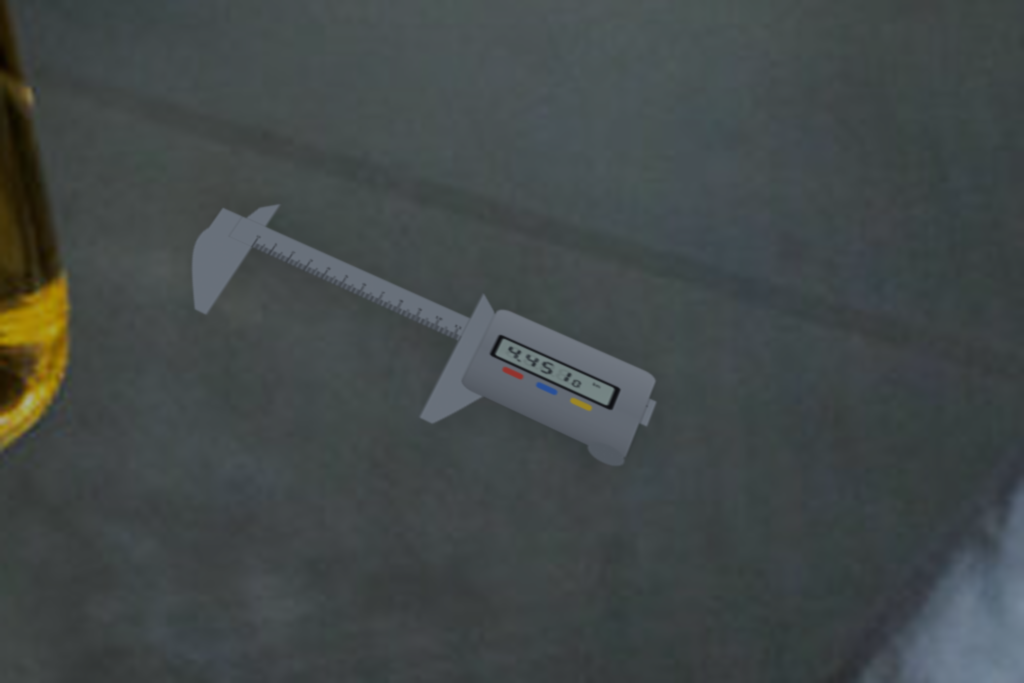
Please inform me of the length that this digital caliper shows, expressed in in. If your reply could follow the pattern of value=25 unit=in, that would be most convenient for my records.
value=4.4510 unit=in
